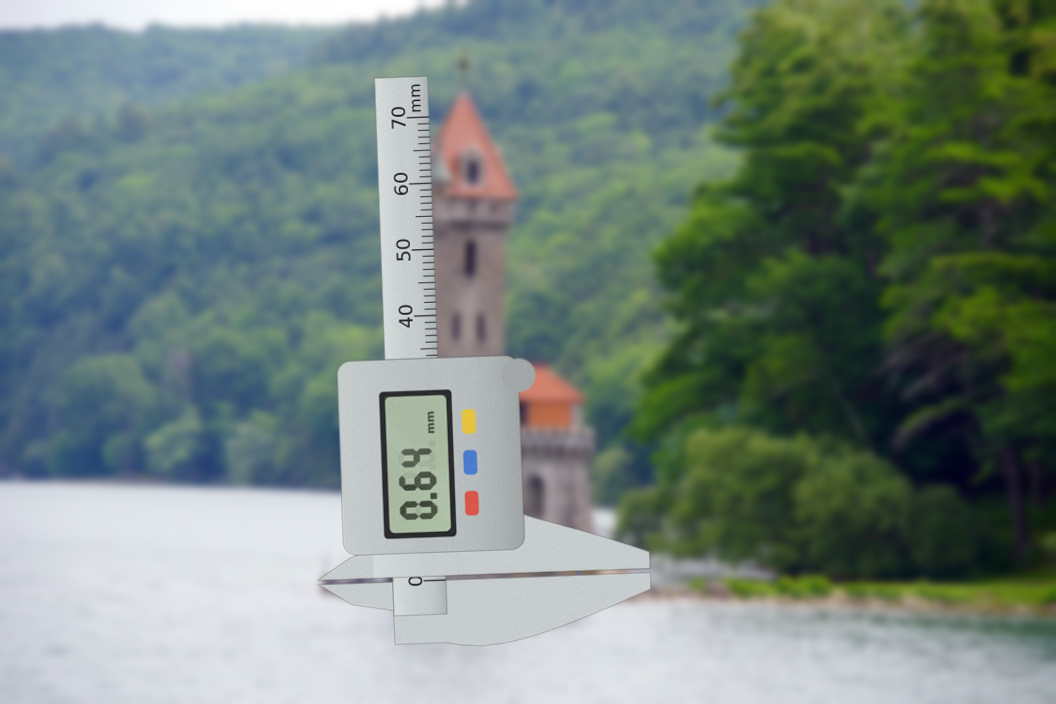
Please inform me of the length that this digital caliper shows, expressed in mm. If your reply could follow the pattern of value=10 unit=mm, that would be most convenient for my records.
value=0.64 unit=mm
